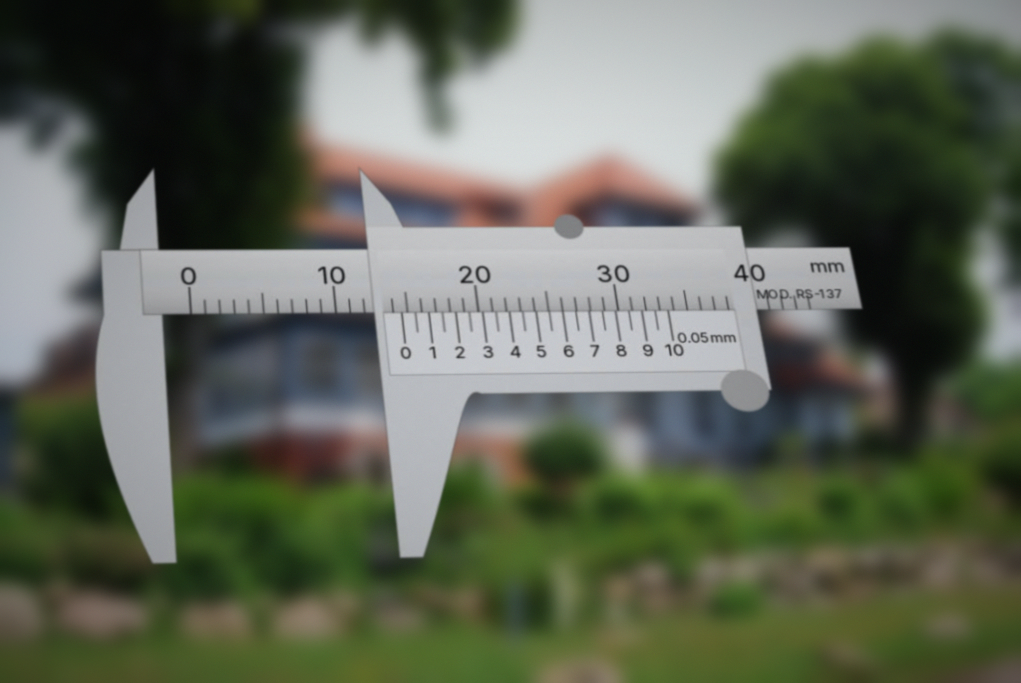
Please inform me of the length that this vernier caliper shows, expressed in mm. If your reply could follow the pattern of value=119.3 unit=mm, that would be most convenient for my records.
value=14.6 unit=mm
